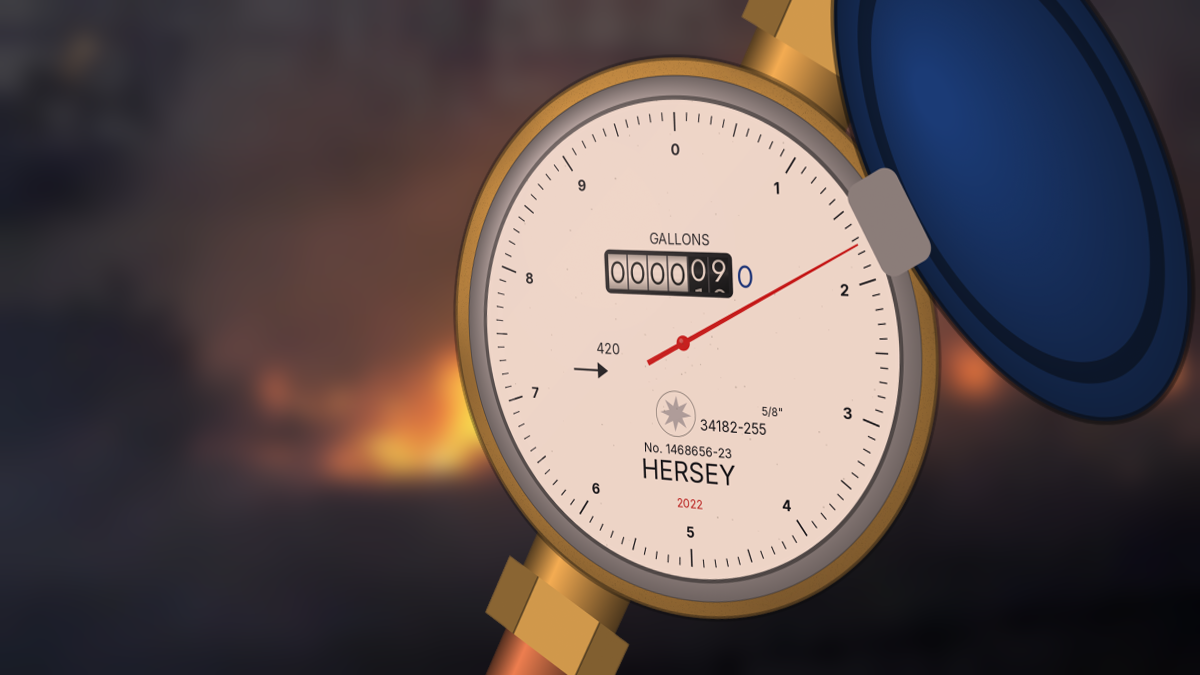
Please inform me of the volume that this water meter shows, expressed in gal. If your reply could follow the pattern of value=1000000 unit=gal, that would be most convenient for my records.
value=91.7 unit=gal
